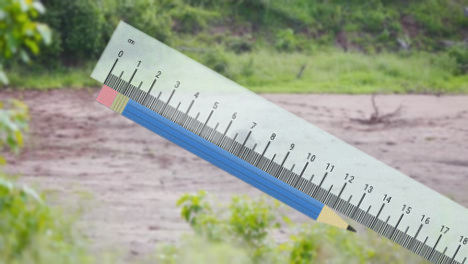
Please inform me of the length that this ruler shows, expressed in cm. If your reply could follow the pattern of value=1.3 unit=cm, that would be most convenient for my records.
value=13.5 unit=cm
